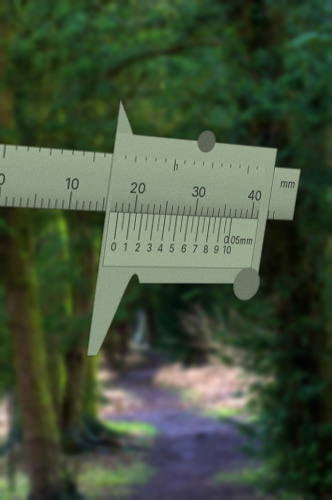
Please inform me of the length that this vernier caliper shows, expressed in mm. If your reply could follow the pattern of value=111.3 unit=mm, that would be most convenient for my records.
value=17.4 unit=mm
